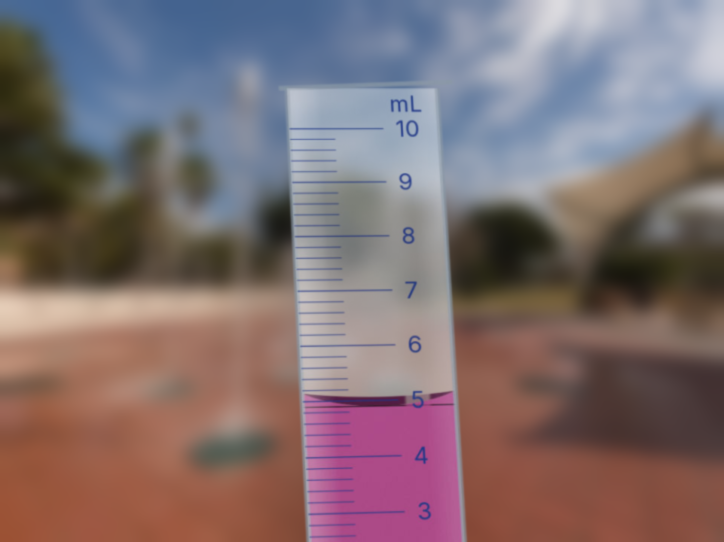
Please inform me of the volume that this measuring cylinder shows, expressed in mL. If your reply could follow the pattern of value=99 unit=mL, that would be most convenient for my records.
value=4.9 unit=mL
